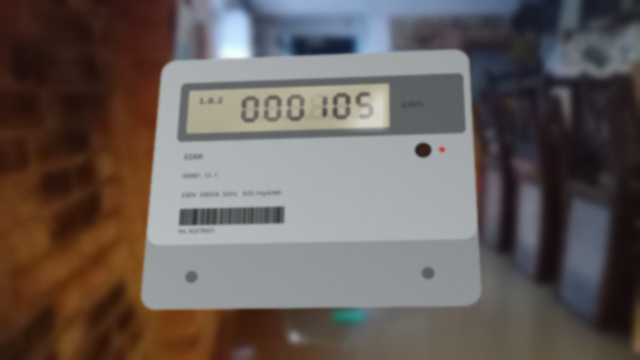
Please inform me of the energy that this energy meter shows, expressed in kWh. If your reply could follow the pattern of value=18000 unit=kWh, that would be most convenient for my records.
value=105 unit=kWh
